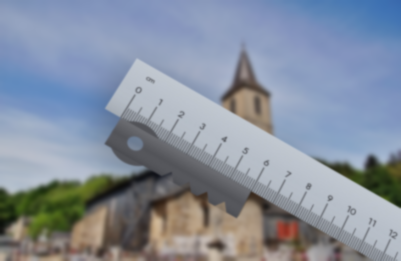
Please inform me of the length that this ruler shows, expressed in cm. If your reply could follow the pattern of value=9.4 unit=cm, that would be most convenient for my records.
value=6 unit=cm
